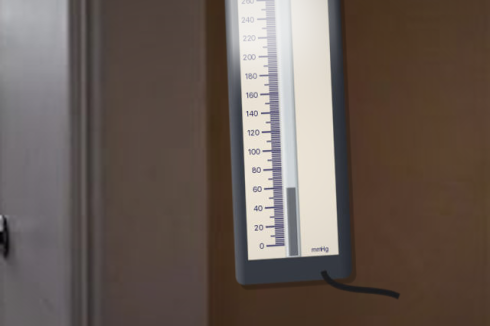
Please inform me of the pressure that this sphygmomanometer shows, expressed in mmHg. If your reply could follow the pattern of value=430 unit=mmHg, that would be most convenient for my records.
value=60 unit=mmHg
